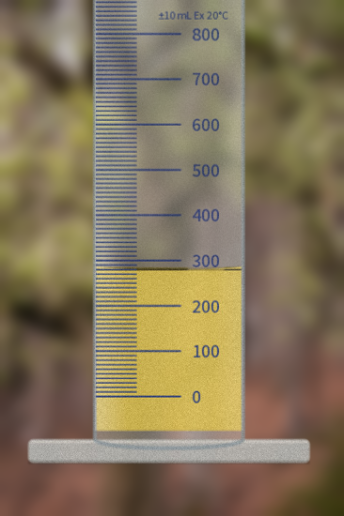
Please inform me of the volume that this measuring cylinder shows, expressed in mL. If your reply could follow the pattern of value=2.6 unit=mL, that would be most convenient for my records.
value=280 unit=mL
